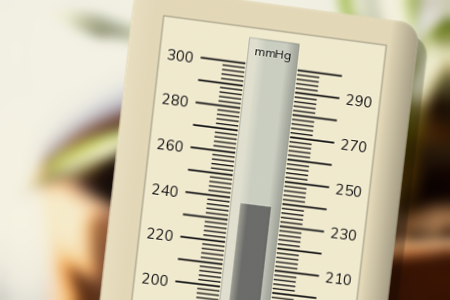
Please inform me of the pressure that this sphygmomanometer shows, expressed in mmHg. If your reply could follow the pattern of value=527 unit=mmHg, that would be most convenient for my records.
value=238 unit=mmHg
